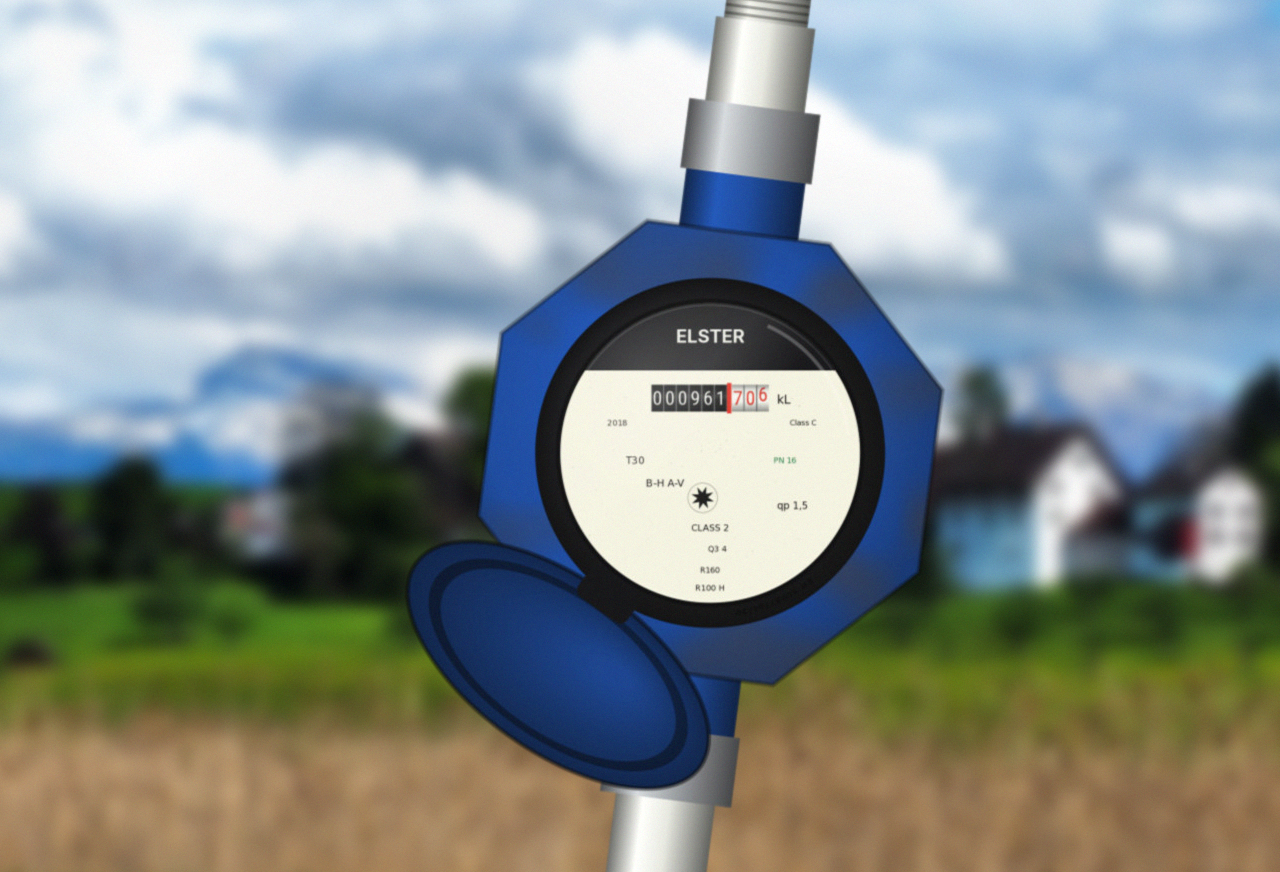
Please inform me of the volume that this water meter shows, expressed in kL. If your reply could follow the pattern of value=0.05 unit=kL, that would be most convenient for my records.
value=961.706 unit=kL
